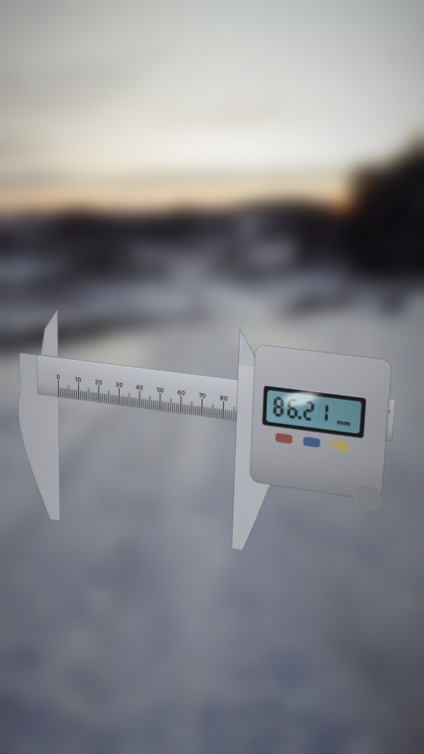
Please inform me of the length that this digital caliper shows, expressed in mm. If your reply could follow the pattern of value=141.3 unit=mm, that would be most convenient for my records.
value=86.21 unit=mm
